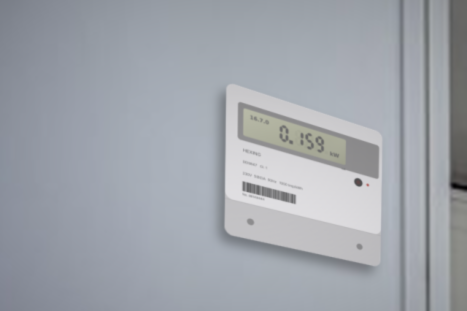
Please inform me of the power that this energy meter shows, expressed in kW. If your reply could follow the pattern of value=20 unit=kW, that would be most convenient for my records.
value=0.159 unit=kW
